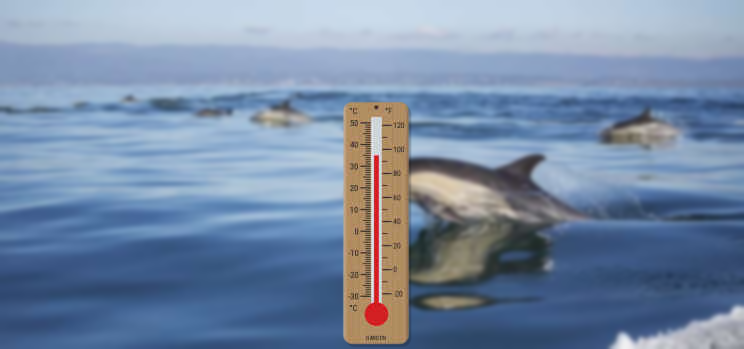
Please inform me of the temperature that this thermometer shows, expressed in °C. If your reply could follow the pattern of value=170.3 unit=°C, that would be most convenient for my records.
value=35 unit=°C
